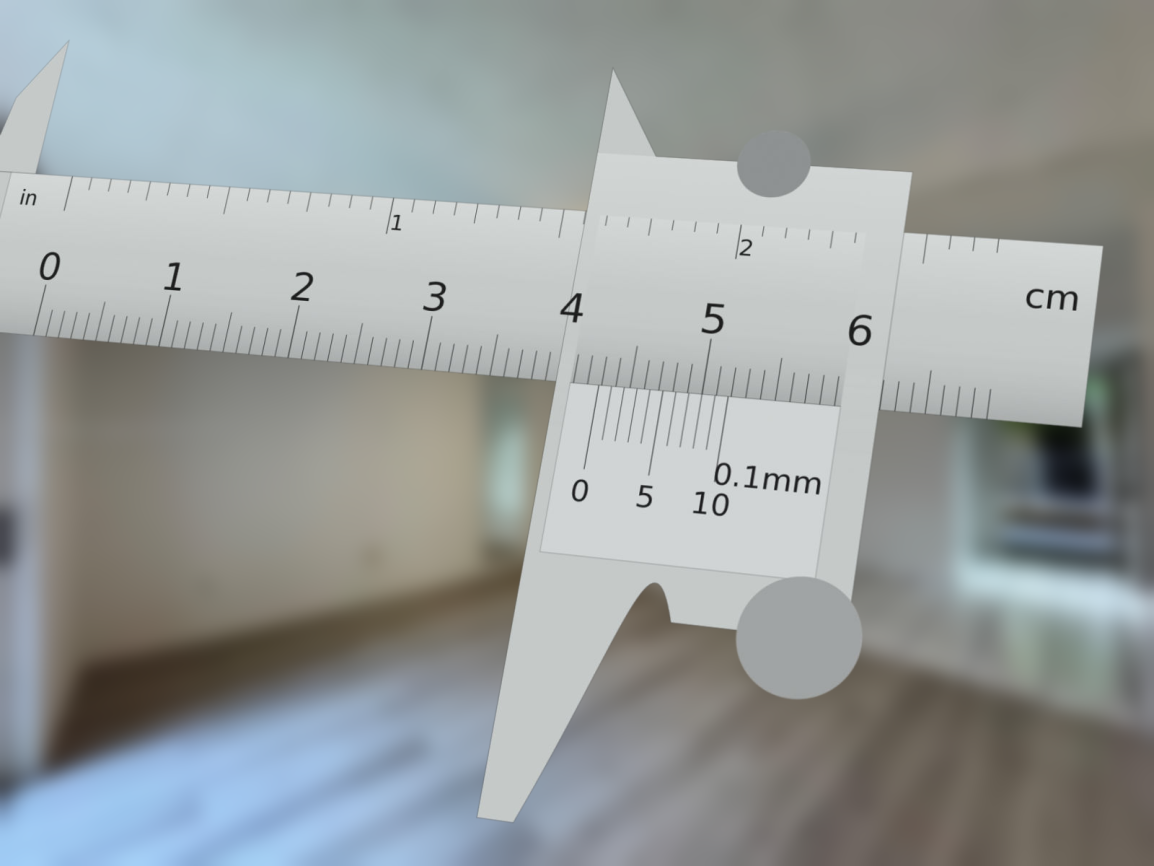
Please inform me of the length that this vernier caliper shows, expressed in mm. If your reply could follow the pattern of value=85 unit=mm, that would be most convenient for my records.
value=42.8 unit=mm
